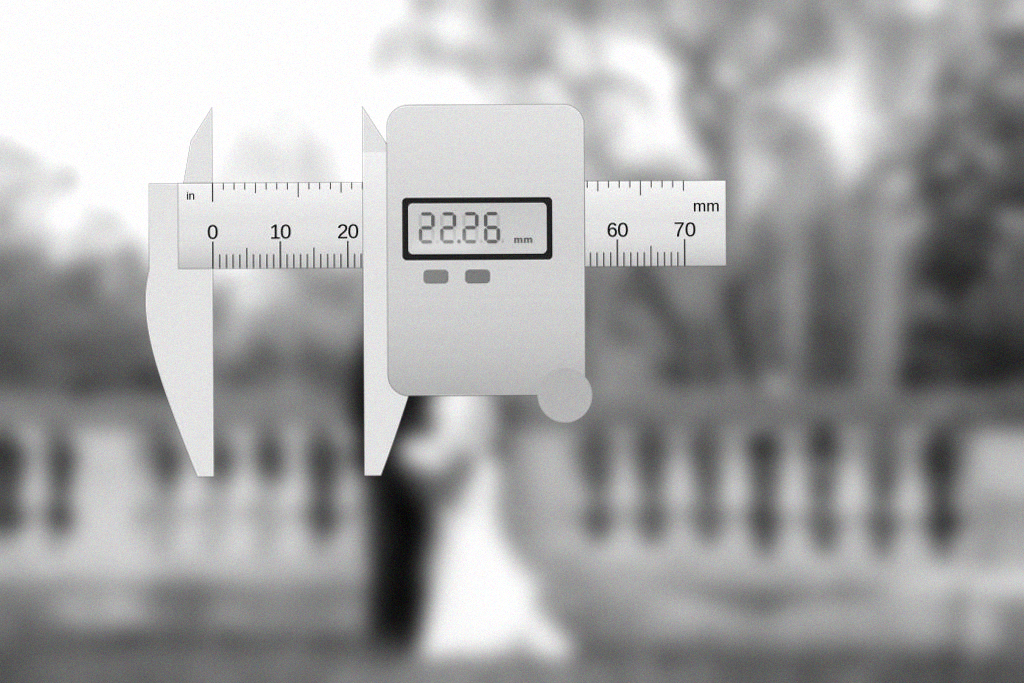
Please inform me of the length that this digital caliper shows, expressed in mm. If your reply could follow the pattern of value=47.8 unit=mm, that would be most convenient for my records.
value=22.26 unit=mm
